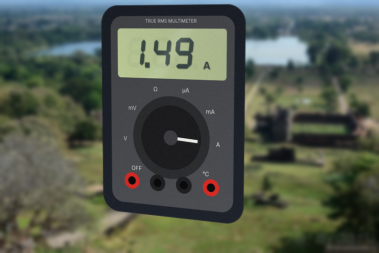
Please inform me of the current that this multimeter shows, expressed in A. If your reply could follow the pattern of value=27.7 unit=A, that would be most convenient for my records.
value=1.49 unit=A
